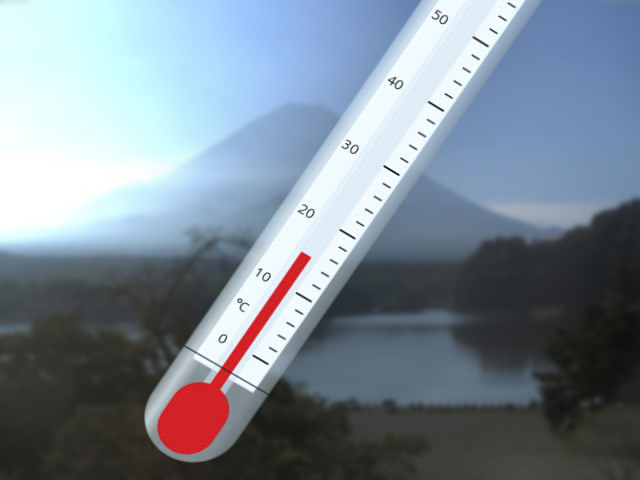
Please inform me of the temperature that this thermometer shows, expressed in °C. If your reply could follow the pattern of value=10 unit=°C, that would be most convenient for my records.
value=15 unit=°C
